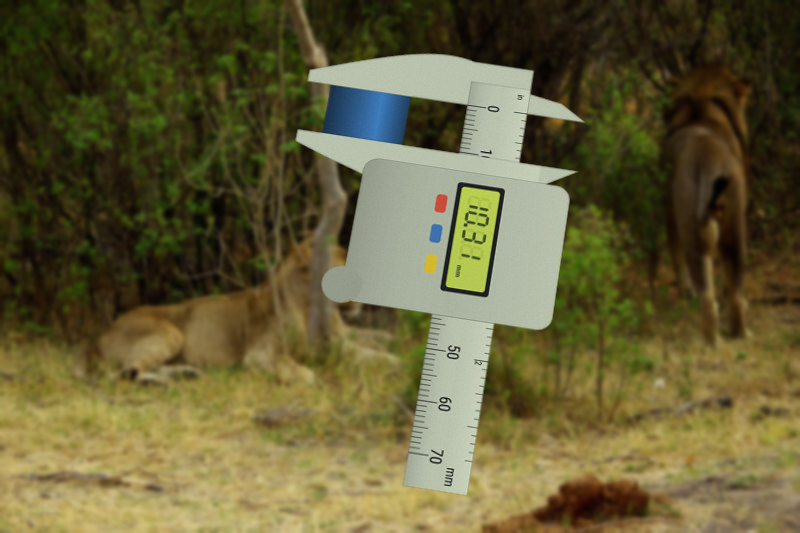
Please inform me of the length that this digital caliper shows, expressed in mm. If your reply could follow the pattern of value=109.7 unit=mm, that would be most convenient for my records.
value=10.31 unit=mm
